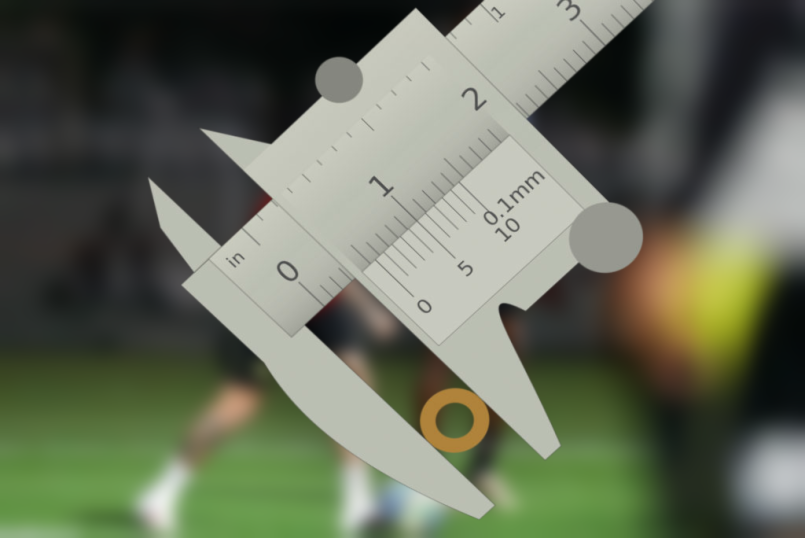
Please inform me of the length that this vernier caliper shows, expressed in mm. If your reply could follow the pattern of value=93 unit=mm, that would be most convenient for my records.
value=5.5 unit=mm
